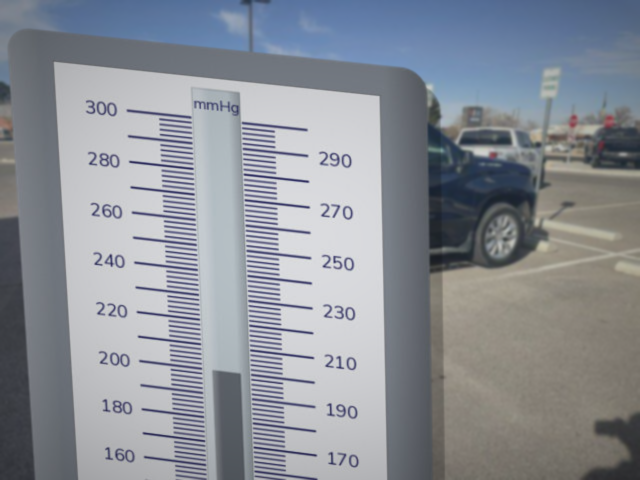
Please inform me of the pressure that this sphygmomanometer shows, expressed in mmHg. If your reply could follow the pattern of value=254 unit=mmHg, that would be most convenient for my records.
value=200 unit=mmHg
